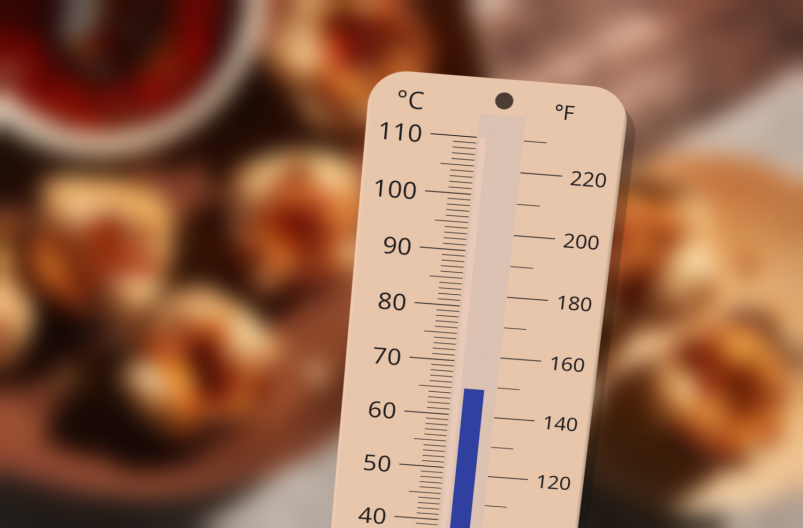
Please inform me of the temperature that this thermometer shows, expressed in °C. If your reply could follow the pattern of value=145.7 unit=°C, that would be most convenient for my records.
value=65 unit=°C
